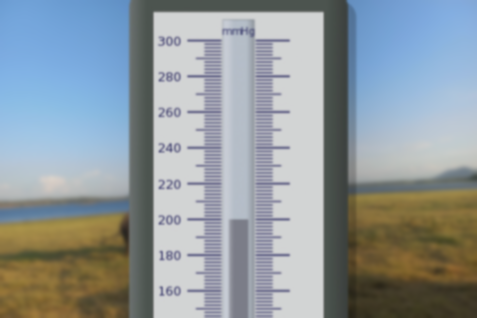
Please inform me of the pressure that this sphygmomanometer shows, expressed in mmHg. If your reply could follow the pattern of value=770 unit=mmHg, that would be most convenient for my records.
value=200 unit=mmHg
